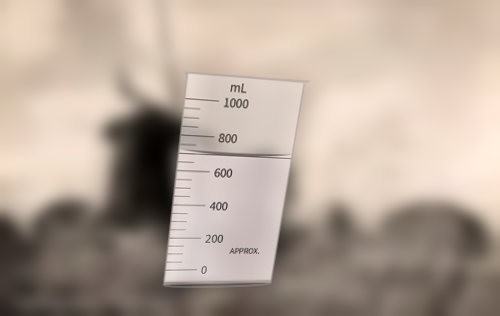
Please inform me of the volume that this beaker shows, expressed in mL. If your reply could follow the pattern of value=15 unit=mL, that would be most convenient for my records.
value=700 unit=mL
